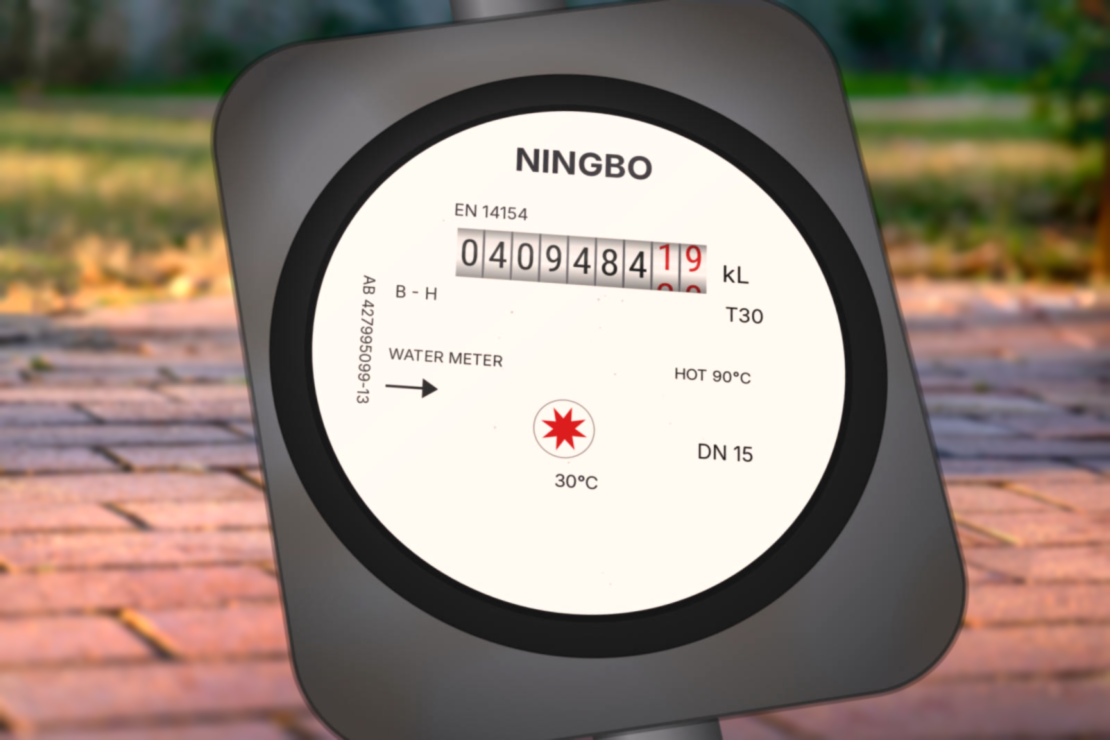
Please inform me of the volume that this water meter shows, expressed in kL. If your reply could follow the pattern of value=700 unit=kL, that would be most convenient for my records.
value=409484.19 unit=kL
